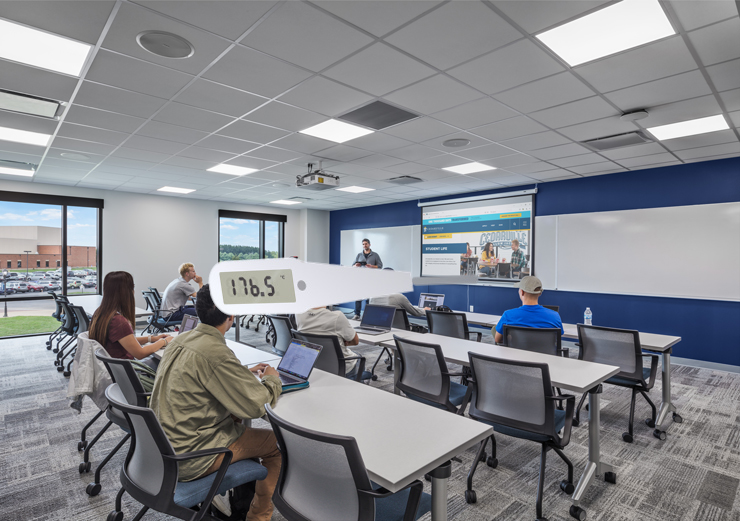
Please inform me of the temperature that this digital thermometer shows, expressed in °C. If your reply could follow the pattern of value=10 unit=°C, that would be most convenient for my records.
value=176.5 unit=°C
